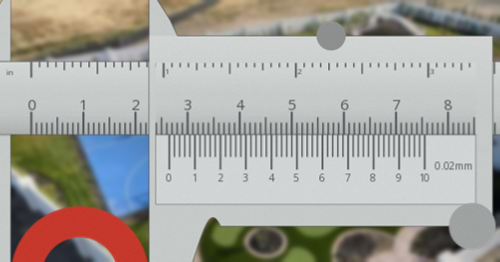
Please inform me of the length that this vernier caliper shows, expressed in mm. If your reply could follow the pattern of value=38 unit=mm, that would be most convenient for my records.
value=26.5 unit=mm
